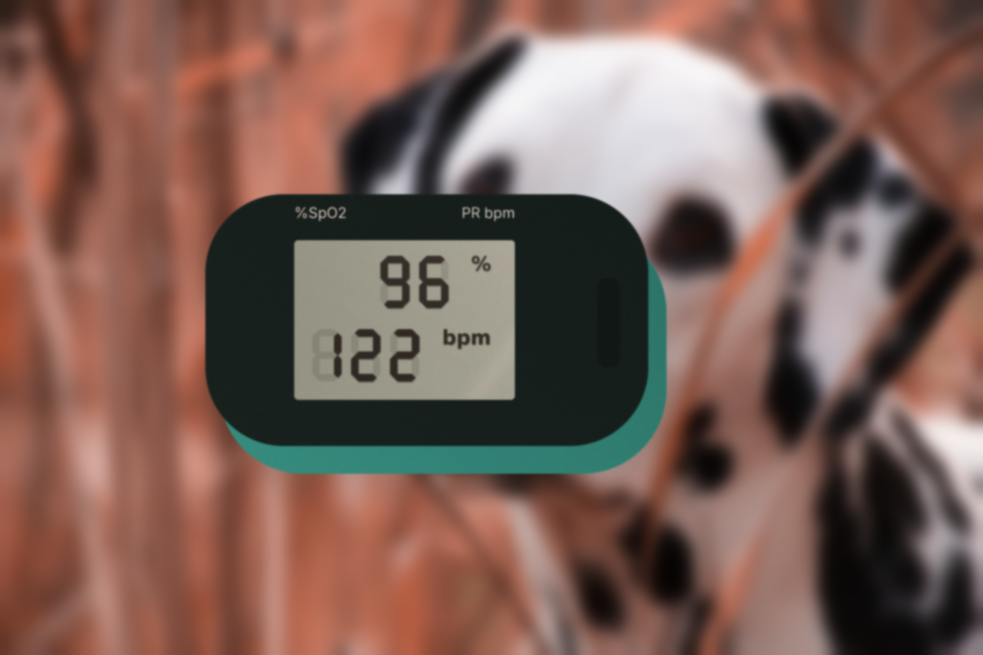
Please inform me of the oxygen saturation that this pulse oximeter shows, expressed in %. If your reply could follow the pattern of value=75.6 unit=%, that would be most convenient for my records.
value=96 unit=%
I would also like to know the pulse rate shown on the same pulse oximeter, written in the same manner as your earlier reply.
value=122 unit=bpm
